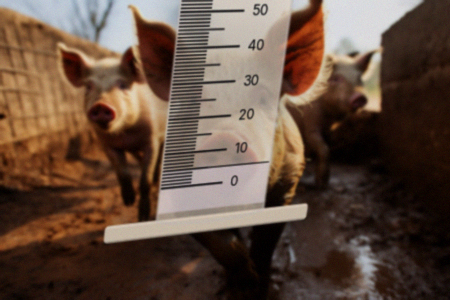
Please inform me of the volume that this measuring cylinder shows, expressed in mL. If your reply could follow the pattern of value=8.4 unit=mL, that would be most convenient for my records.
value=5 unit=mL
